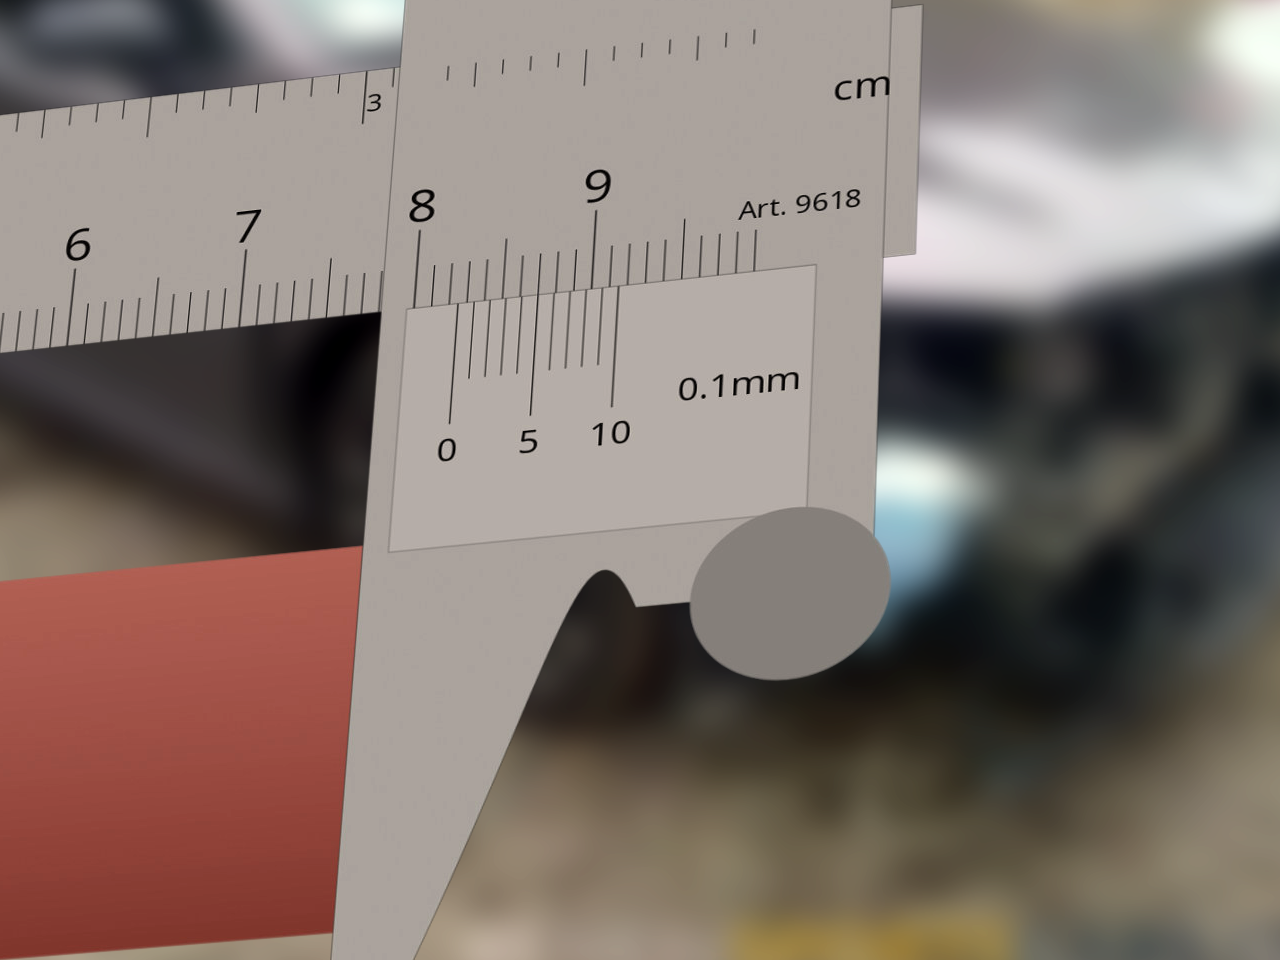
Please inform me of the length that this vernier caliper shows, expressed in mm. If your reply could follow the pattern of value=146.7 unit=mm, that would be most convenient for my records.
value=82.5 unit=mm
